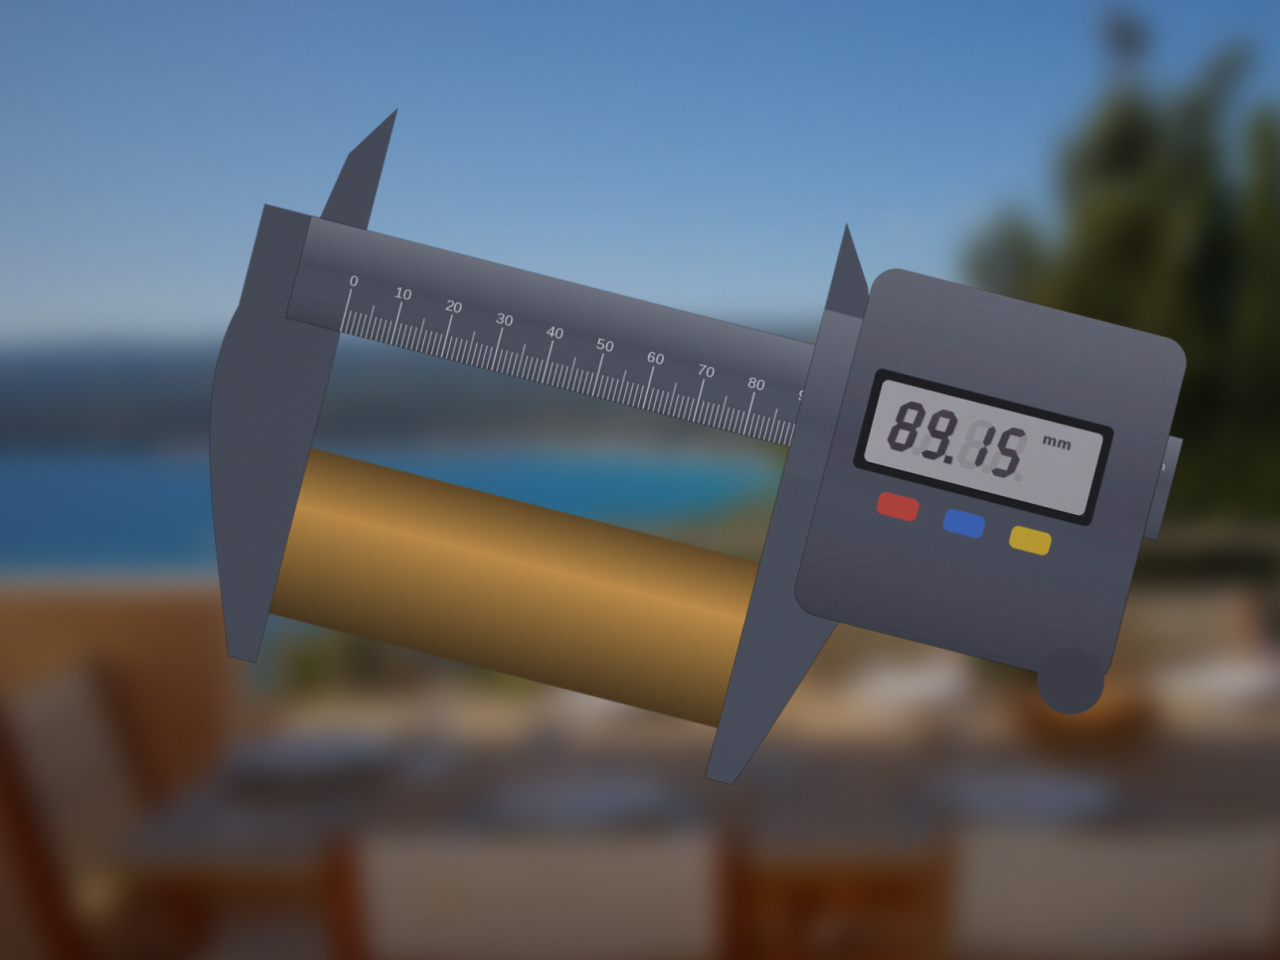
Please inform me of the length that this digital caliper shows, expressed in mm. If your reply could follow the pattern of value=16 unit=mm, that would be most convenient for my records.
value=89.15 unit=mm
